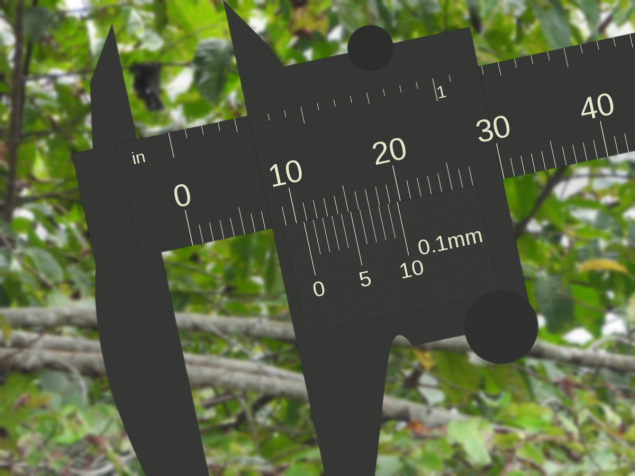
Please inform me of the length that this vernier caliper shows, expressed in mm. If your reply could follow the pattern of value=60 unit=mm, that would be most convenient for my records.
value=10.7 unit=mm
